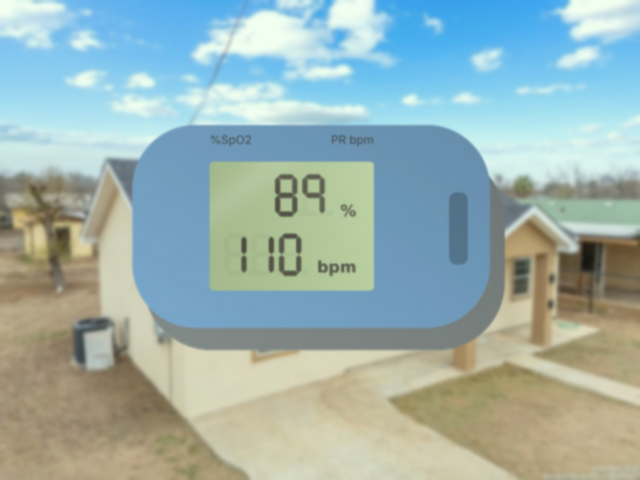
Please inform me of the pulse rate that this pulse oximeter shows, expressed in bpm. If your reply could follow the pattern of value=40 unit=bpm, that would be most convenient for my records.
value=110 unit=bpm
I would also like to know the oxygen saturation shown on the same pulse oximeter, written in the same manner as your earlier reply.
value=89 unit=%
